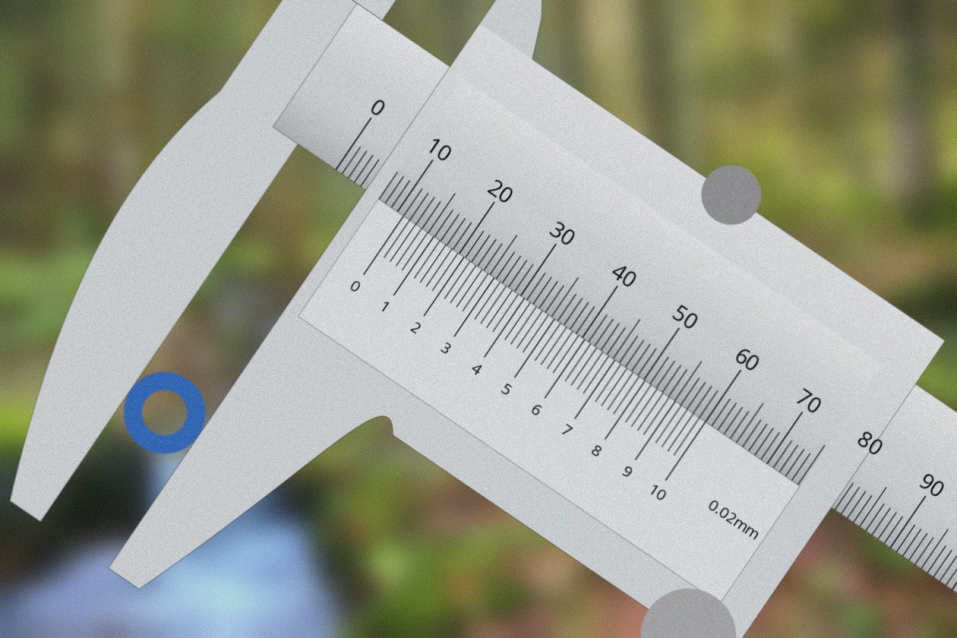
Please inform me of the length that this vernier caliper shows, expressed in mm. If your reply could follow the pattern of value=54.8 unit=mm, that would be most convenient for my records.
value=11.0 unit=mm
